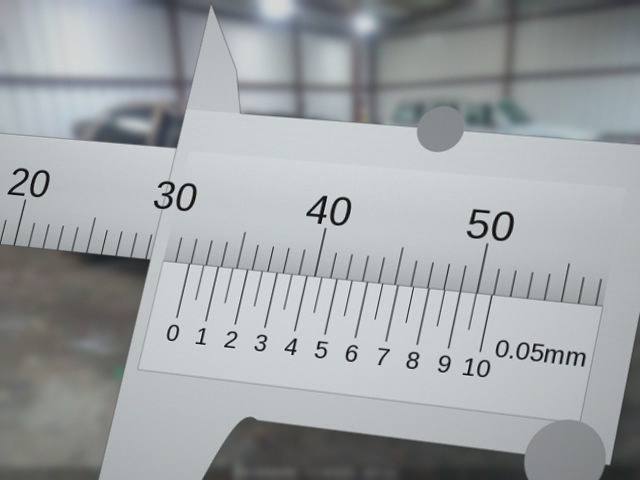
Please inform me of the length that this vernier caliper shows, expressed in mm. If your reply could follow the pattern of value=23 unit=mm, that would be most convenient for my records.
value=31.9 unit=mm
